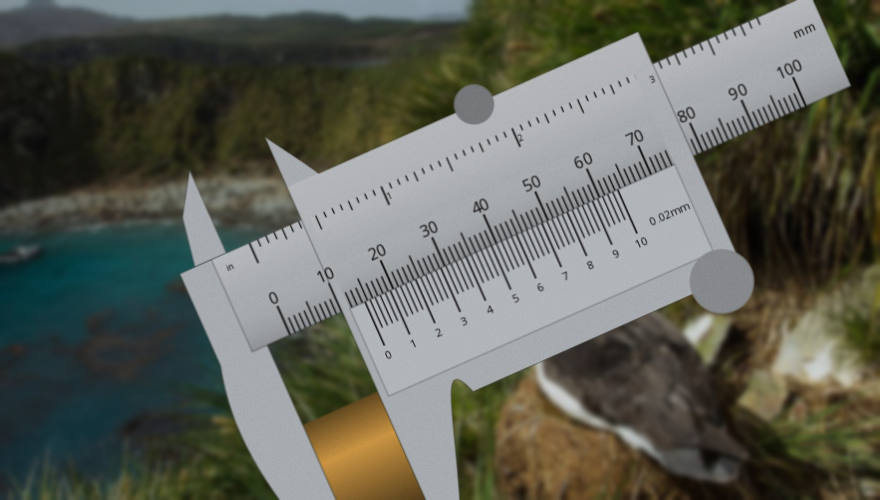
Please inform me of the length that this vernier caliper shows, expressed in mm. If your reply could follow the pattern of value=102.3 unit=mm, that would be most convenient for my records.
value=14.5 unit=mm
